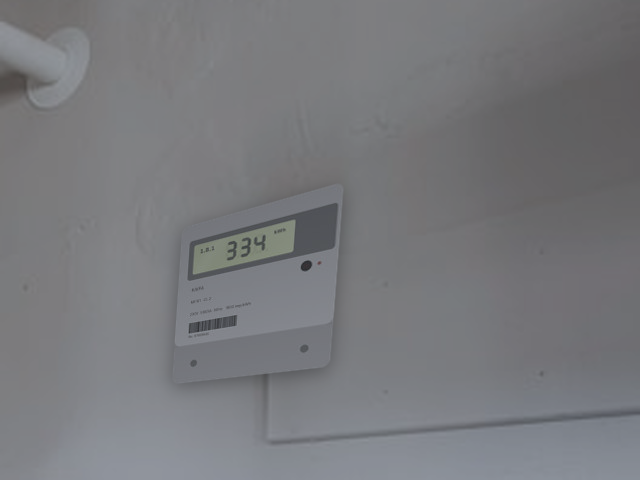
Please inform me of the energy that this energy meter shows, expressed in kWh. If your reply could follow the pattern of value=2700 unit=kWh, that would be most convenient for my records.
value=334 unit=kWh
